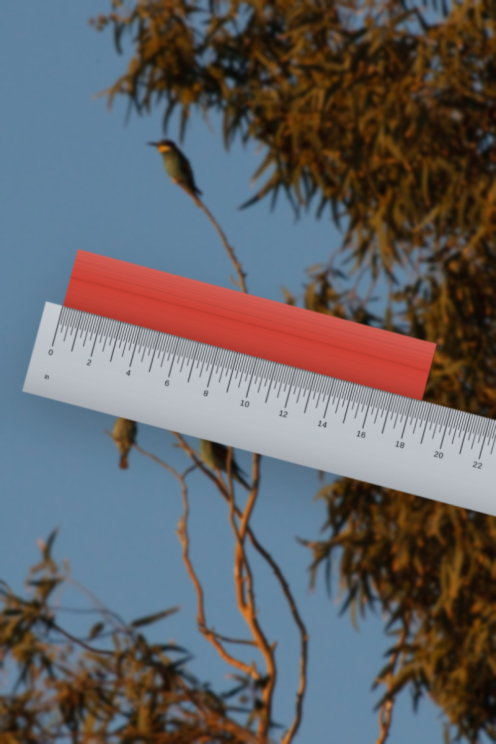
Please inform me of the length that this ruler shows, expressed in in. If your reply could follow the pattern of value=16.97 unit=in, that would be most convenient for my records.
value=18.5 unit=in
